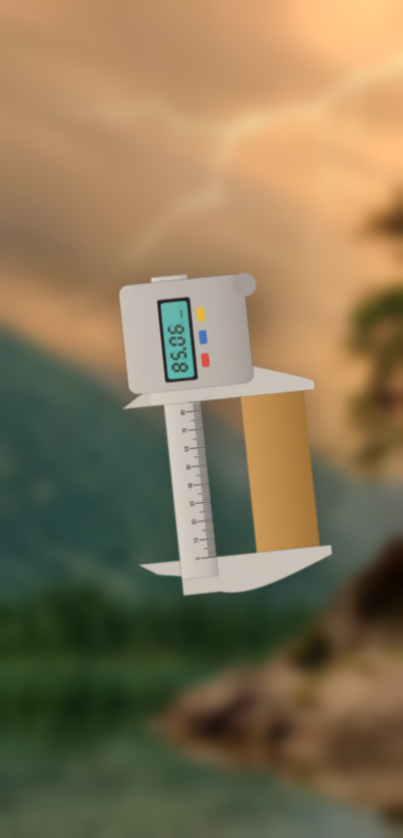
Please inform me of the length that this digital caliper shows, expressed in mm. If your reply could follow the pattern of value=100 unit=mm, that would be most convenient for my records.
value=85.06 unit=mm
